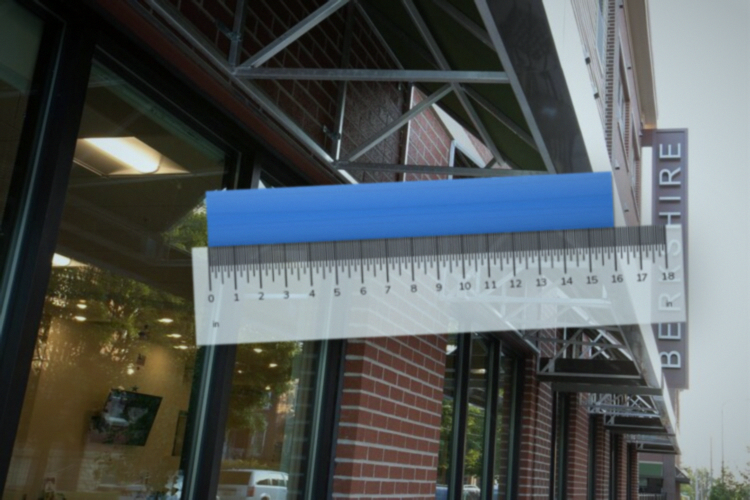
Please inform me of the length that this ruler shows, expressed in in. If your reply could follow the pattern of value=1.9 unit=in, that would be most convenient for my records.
value=16 unit=in
